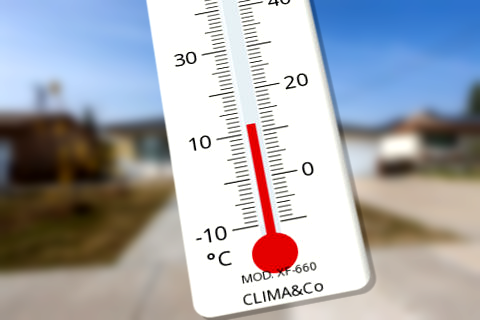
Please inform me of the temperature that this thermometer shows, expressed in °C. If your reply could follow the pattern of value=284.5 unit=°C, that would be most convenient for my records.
value=12 unit=°C
